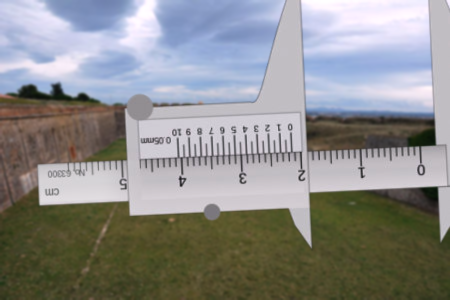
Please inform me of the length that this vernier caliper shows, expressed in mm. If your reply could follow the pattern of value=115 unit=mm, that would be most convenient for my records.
value=21.5 unit=mm
